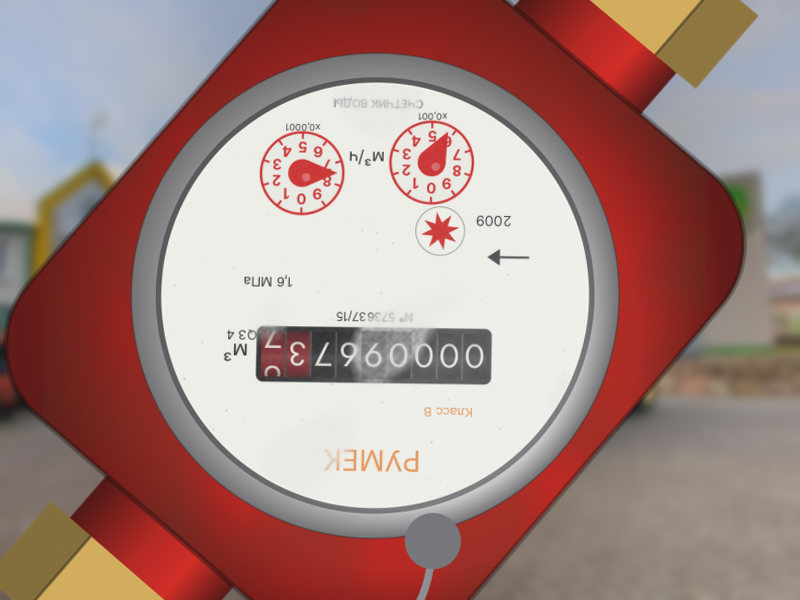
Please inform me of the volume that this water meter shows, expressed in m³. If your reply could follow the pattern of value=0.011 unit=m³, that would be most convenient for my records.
value=967.3657 unit=m³
